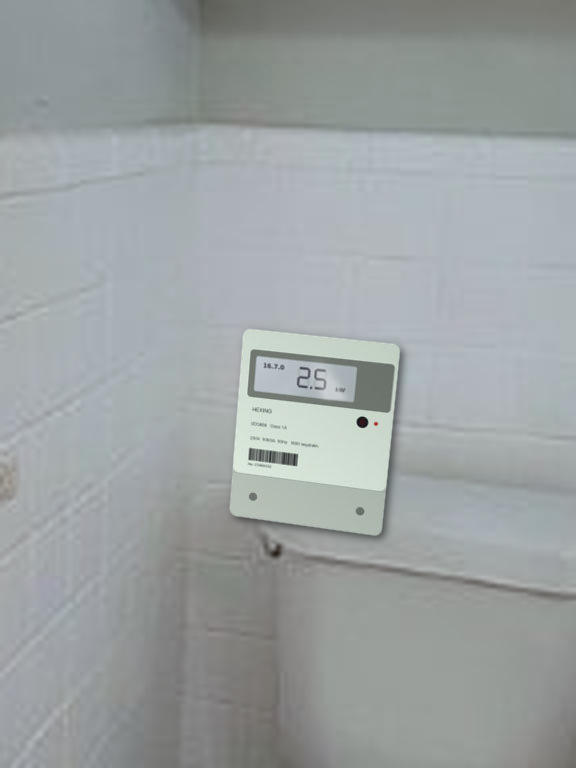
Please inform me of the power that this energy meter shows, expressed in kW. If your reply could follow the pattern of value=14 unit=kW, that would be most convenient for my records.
value=2.5 unit=kW
